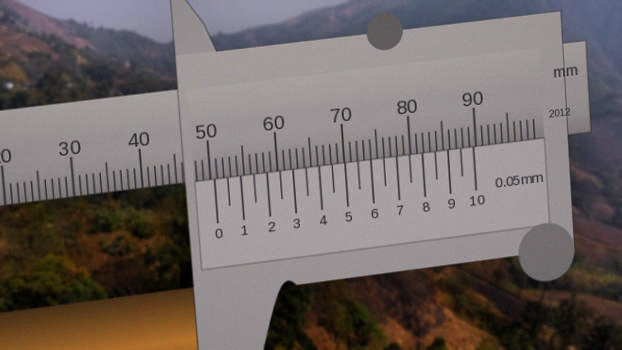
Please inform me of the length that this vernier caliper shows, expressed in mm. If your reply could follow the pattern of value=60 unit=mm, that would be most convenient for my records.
value=50.6 unit=mm
